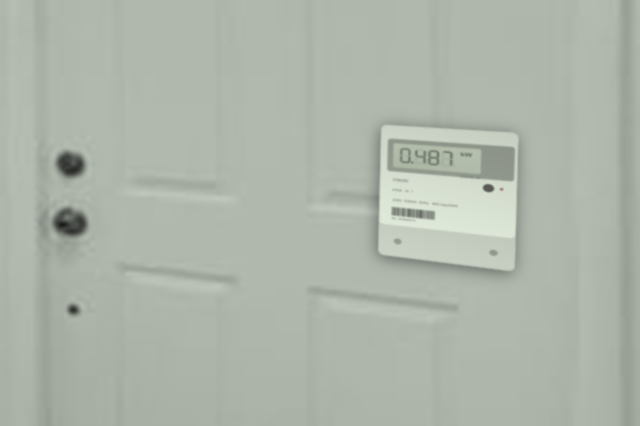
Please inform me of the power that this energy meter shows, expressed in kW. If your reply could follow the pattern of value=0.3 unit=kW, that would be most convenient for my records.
value=0.487 unit=kW
